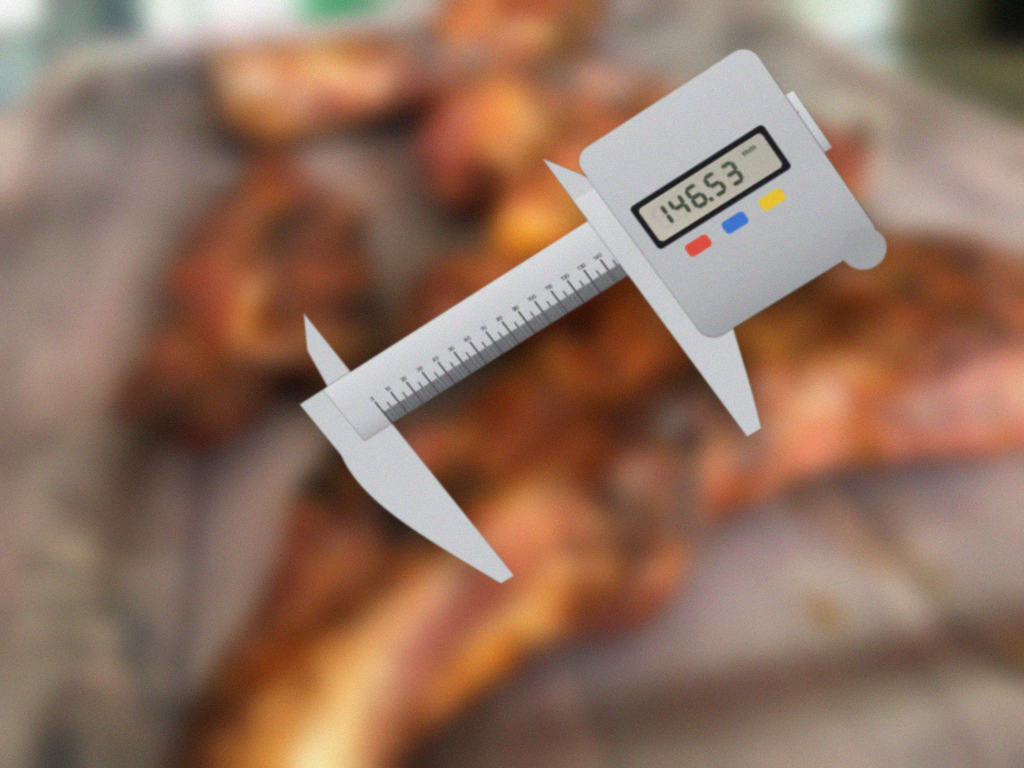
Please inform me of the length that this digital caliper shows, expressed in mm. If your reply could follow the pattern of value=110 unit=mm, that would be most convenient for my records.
value=146.53 unit=mm
